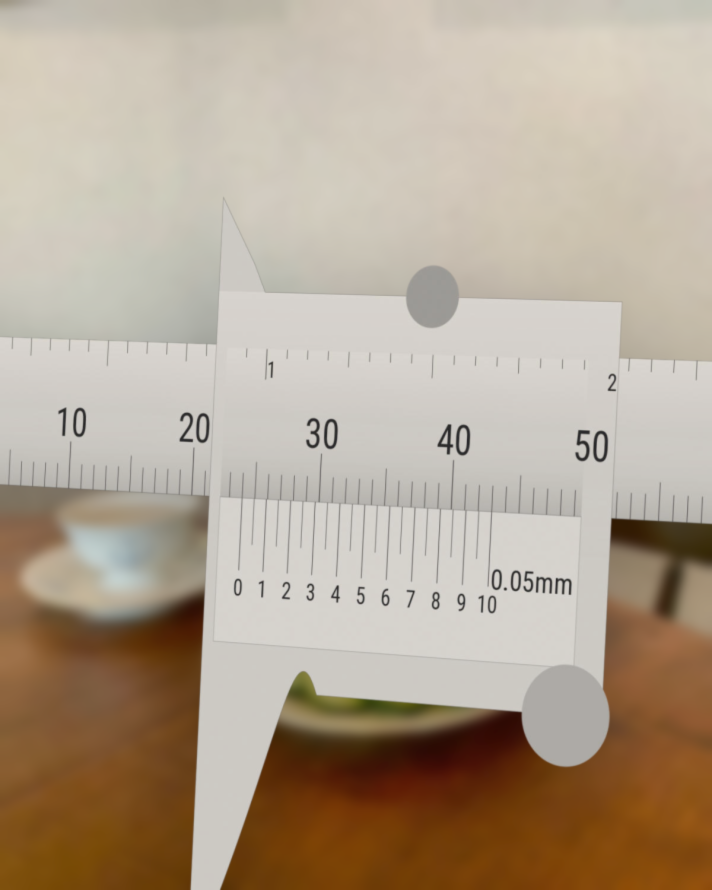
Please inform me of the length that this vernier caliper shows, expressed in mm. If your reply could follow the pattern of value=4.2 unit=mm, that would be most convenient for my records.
value=24.0 unit=mm
